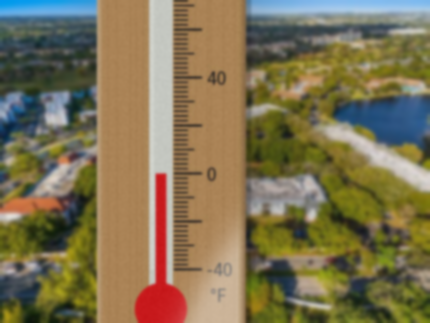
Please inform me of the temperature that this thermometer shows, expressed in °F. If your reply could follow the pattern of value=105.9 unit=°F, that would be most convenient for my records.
value=0 unit=°F
